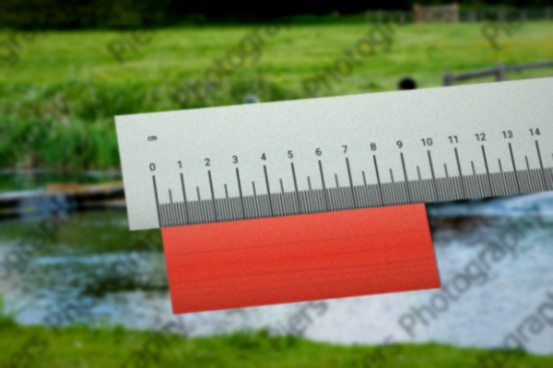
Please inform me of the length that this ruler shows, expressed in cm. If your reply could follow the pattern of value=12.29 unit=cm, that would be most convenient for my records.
value=9.5 unit=cm
